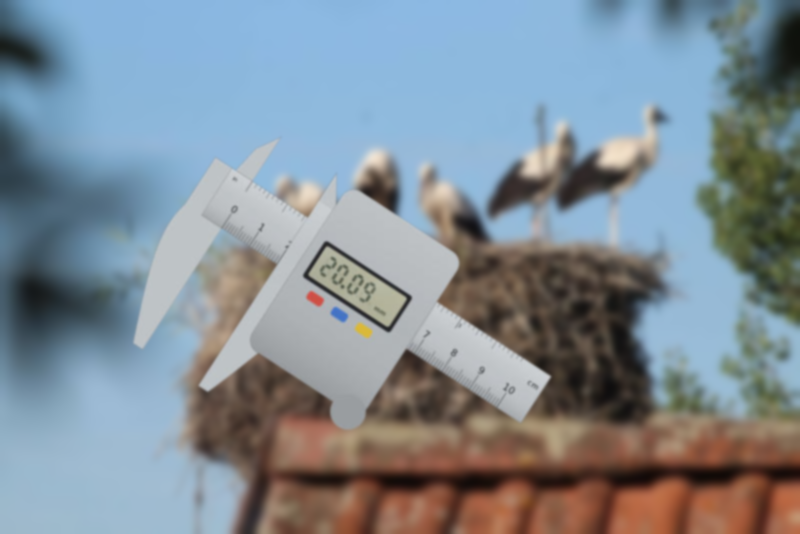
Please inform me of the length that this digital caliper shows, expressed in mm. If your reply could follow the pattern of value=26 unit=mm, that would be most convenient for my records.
value=20.09 unit=mm
